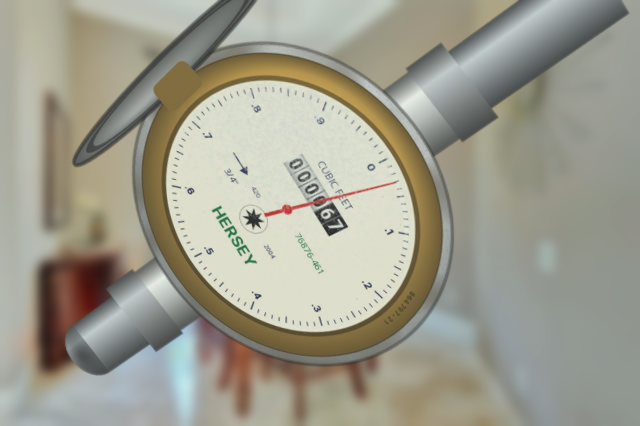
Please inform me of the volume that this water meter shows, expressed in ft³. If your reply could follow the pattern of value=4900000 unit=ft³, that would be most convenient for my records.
value=67.03 unit=ft³
